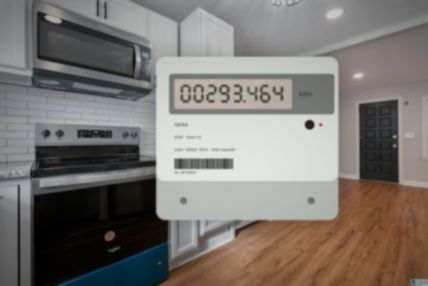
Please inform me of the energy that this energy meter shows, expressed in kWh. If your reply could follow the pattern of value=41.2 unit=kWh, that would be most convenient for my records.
value=293.464 unit=kWh
